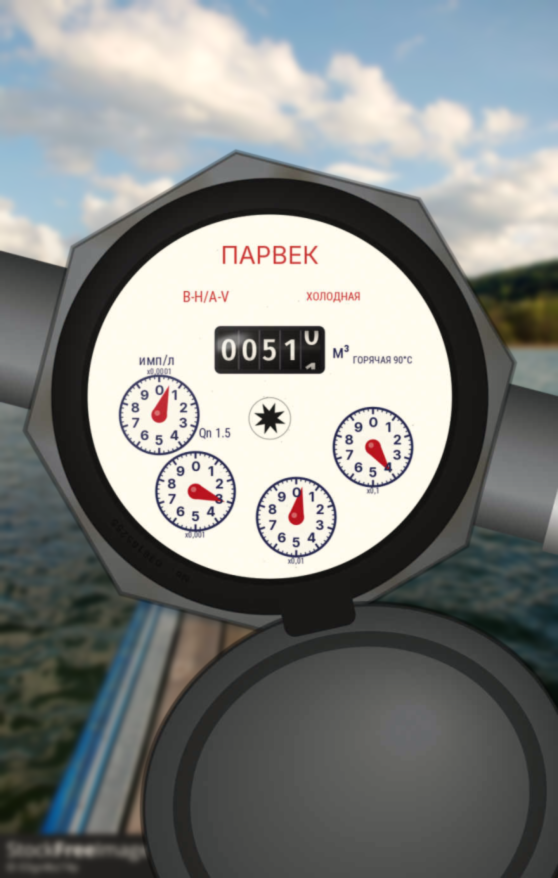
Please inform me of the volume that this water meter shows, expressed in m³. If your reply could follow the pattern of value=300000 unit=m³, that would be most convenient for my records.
value=510.4030 unit=m³
